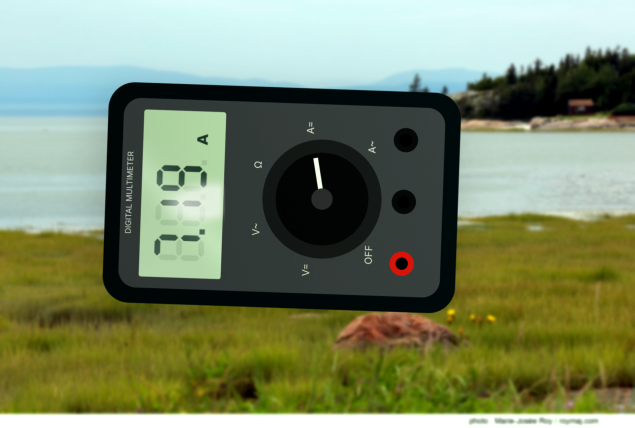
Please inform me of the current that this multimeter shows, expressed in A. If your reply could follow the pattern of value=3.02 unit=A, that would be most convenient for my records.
value=7.19 unit=A
